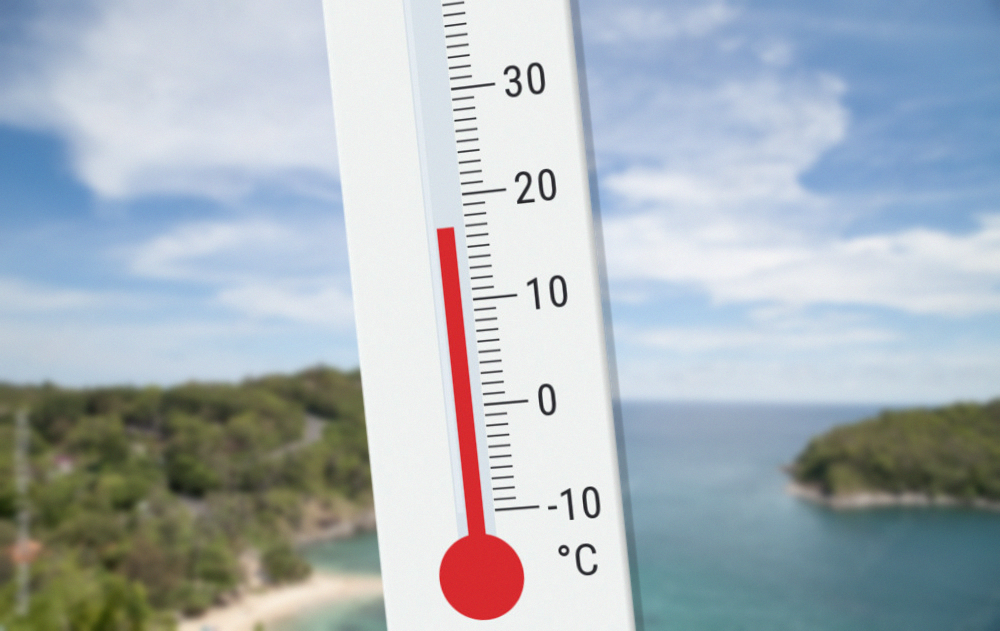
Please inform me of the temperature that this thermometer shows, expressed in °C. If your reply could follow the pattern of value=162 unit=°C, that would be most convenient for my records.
value=17 unit=°C
